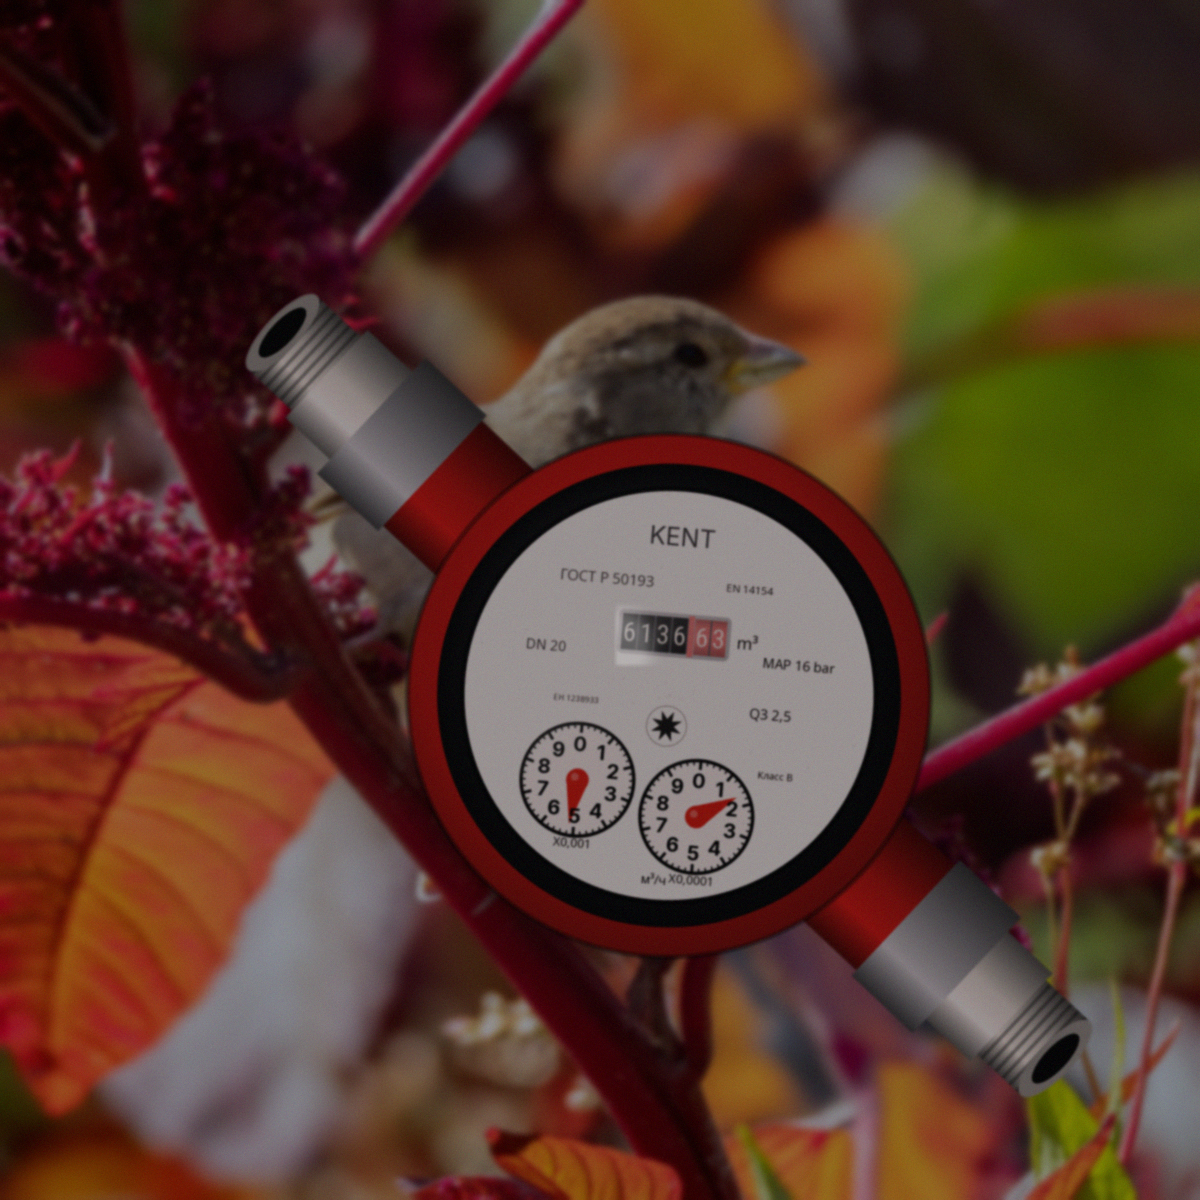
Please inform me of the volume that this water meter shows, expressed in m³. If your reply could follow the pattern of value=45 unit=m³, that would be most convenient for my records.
value=6136.6351 unit=m³
